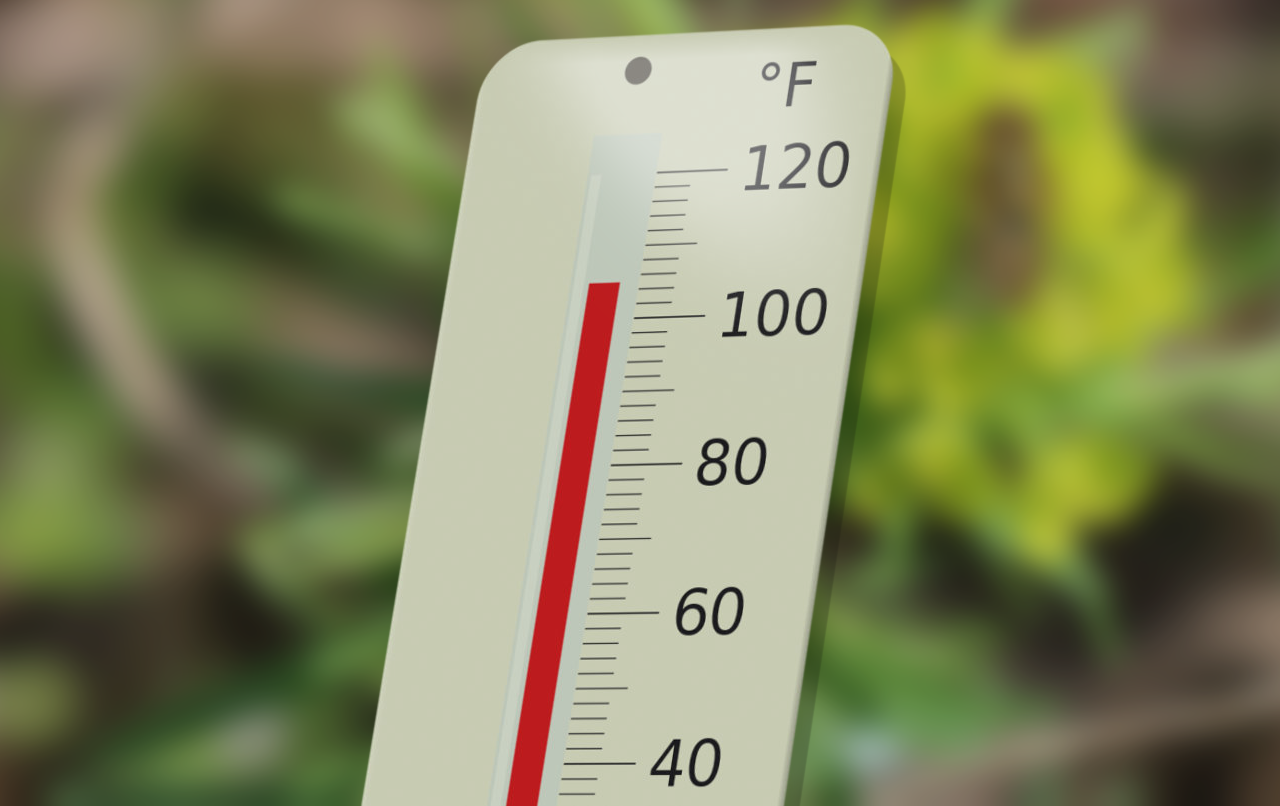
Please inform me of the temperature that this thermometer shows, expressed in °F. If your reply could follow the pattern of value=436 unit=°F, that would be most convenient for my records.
value=105 unit=°F
